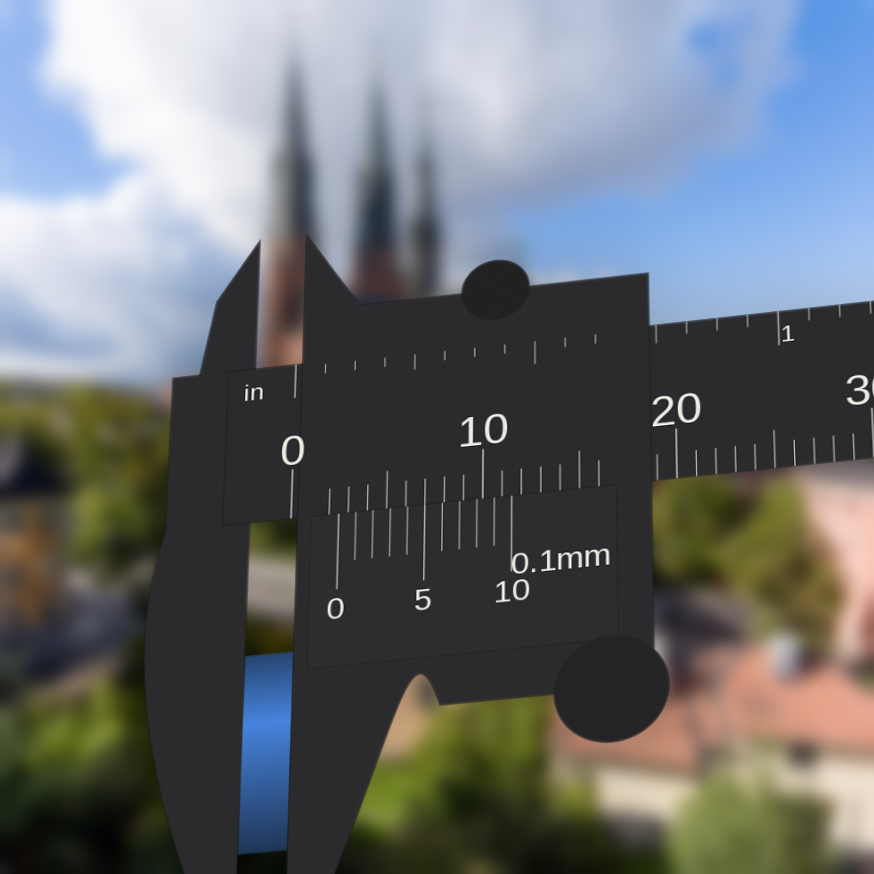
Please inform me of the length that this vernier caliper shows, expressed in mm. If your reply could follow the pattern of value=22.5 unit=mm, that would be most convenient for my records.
value=2.5 unit=mm
